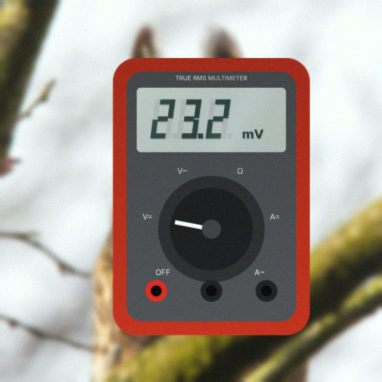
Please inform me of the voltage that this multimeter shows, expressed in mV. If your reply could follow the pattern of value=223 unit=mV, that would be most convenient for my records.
value=23.2 unit=mV
